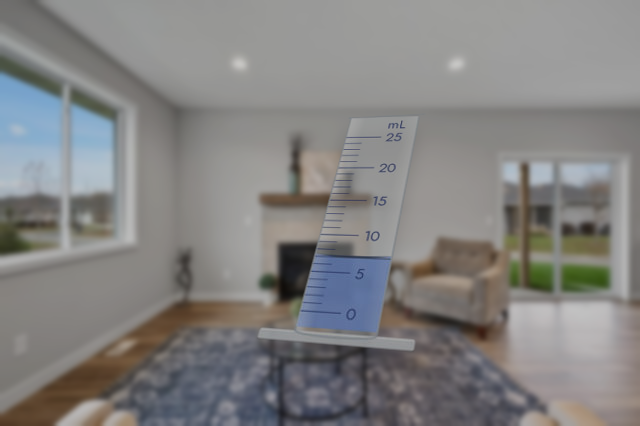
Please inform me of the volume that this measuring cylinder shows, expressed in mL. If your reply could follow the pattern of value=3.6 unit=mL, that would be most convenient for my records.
value=7 unit=mL
